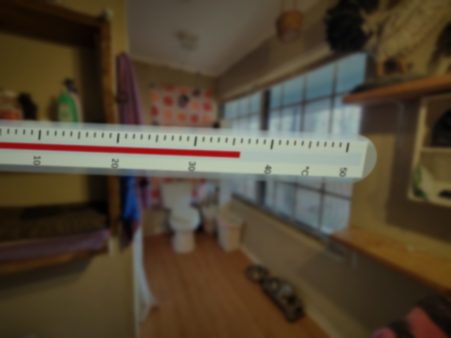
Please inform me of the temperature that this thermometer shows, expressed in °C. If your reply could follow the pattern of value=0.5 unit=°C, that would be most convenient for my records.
value=36 unit=°C
